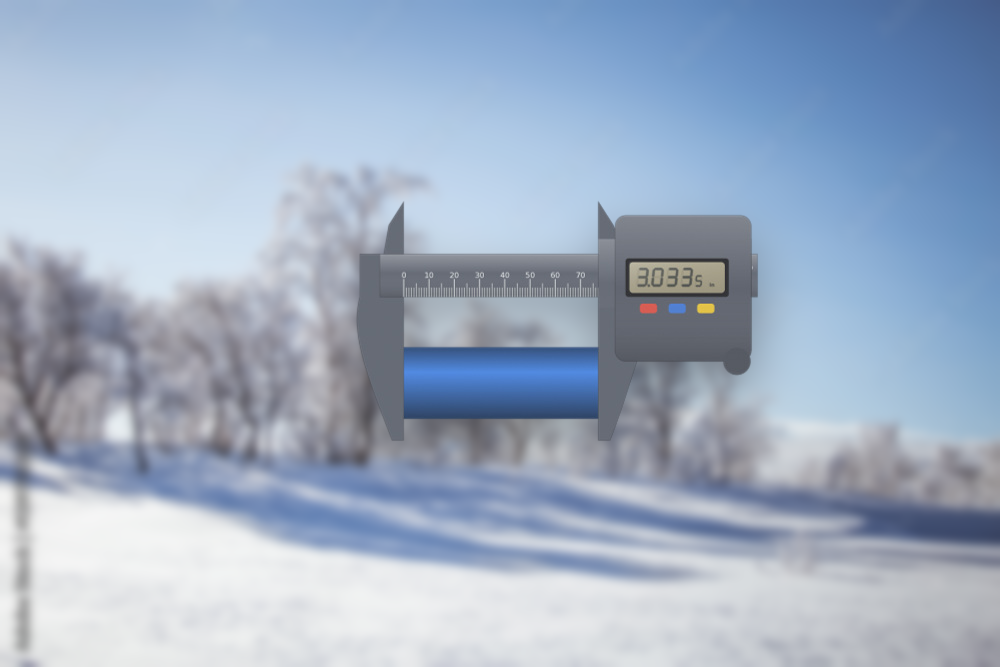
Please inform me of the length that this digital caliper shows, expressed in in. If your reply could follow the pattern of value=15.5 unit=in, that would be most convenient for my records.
value=3.0335 unit=in
